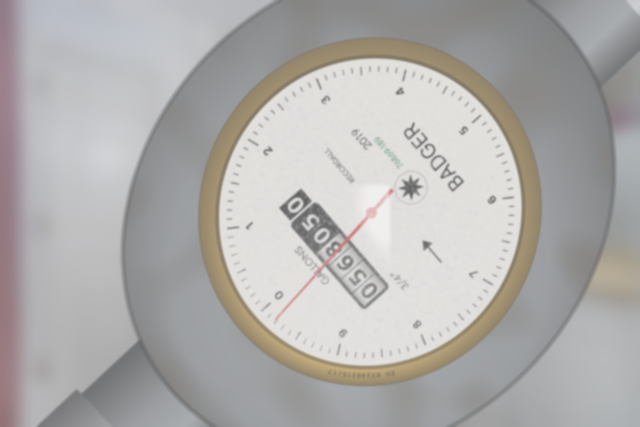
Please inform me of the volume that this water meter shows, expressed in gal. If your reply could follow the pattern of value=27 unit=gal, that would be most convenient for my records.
value=568049.8 unit=gal
